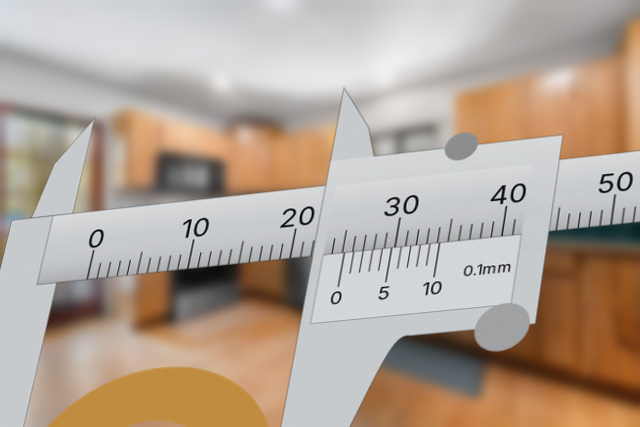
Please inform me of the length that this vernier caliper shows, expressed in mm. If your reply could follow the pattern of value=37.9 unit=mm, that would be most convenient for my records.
value=25.2 unit=mm
